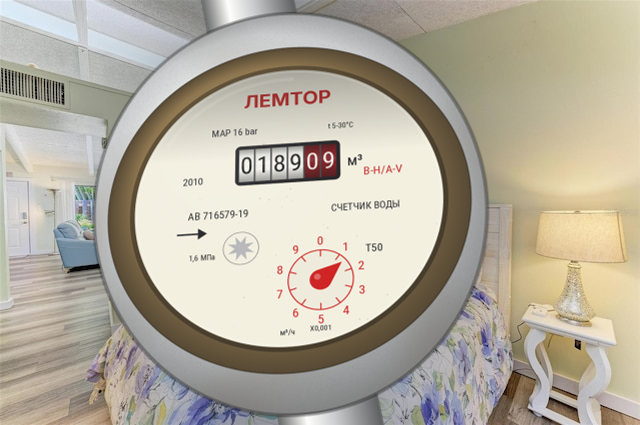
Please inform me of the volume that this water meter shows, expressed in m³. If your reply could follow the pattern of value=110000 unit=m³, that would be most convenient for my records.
value=189.091 unit=m³
